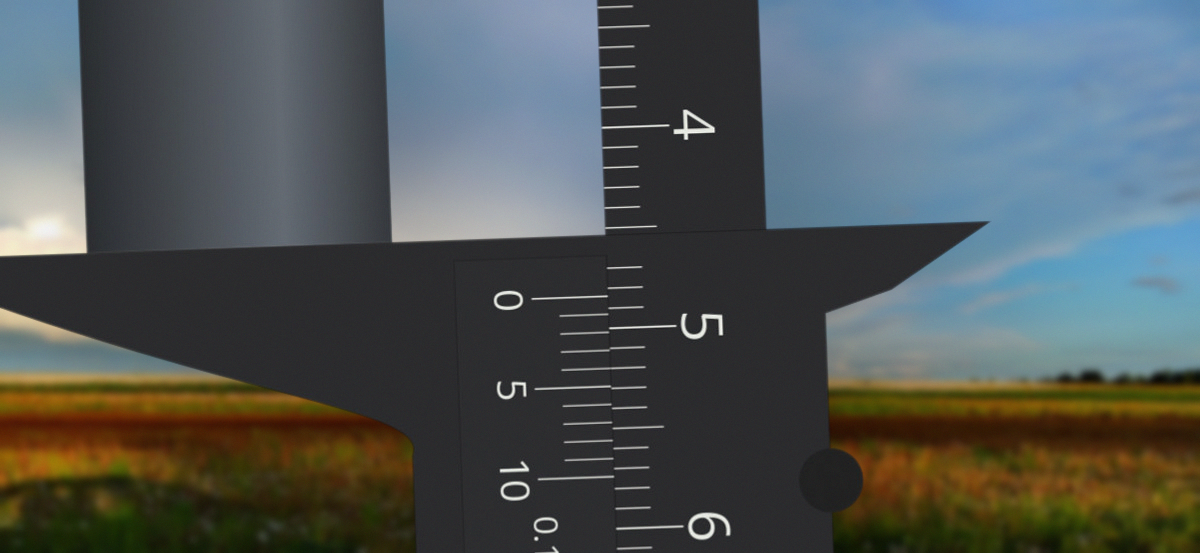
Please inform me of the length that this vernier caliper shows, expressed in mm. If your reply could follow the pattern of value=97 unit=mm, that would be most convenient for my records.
value=48.4 unit=mm
